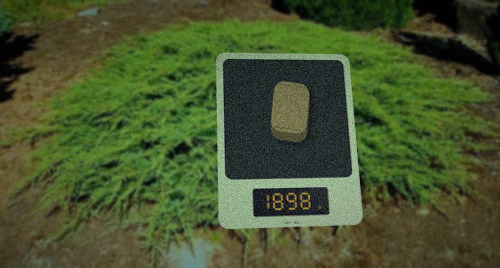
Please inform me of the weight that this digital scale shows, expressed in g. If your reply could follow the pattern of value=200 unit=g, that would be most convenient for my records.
value=1898 unit=g
